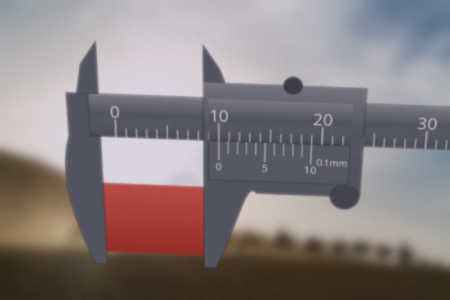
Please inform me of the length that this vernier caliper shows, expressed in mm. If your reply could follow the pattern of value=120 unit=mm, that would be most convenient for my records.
value=10.0 unit=mm
